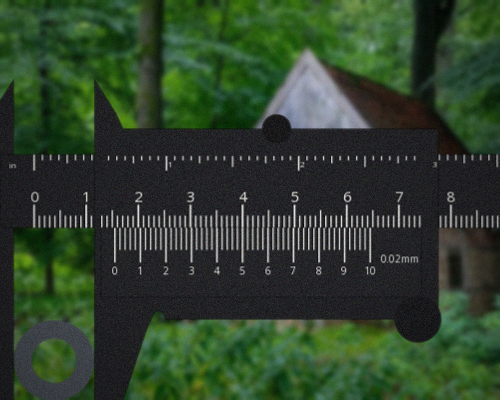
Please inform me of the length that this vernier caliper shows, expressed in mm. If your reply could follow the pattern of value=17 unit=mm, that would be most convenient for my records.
value=15.5 unit=mm
